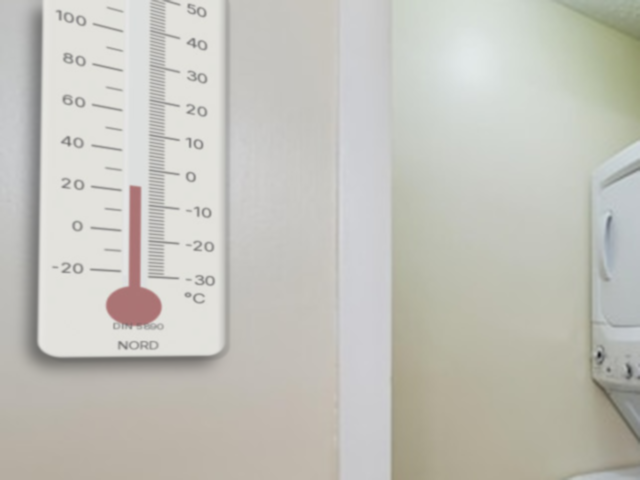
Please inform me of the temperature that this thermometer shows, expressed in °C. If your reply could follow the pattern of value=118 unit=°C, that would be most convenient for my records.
value=-5 unit=°C
